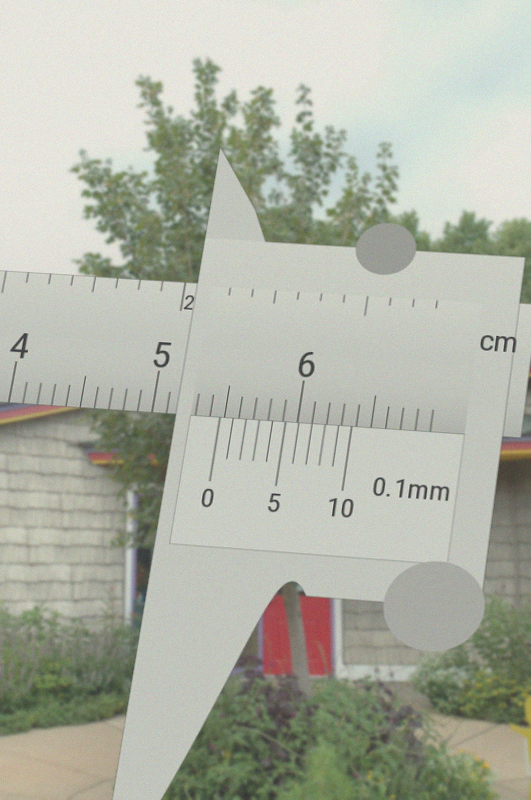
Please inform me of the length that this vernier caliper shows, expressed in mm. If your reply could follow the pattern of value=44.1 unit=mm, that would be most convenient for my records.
value=54.7 unit=mm
